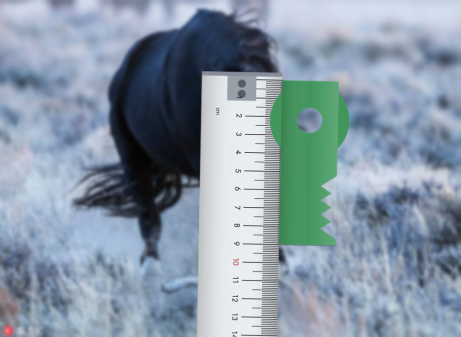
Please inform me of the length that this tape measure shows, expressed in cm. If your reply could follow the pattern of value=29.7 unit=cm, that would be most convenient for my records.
value=9 unit=cm
